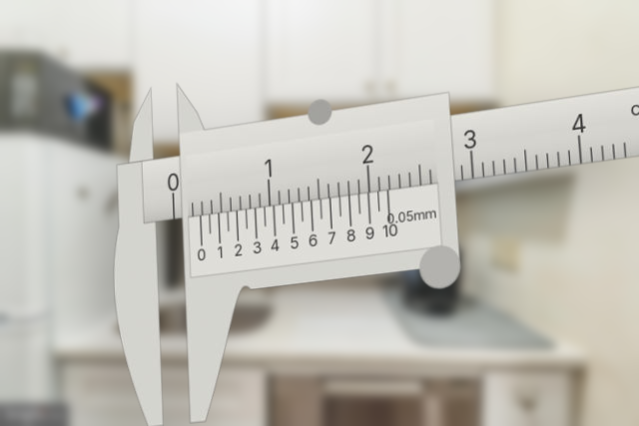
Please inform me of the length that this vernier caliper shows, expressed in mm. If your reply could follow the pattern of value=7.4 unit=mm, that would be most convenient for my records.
value=2.8 unit=mm
